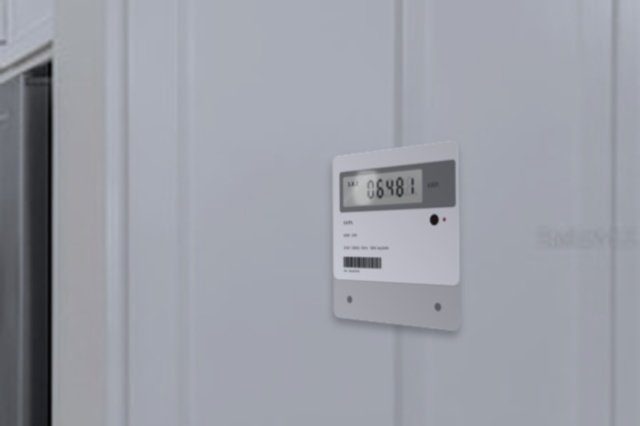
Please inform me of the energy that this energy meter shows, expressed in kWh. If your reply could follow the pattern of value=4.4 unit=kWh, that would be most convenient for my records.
value=6481 unit=kWh
